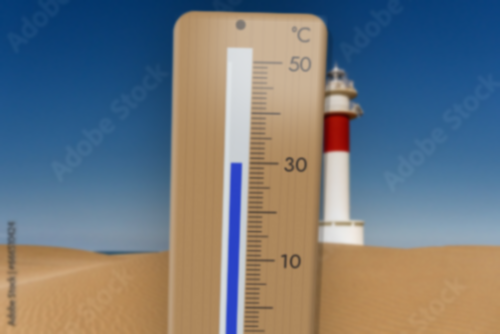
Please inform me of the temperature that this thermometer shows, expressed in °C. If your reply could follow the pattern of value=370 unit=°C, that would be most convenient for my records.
value=30 unit=°C
